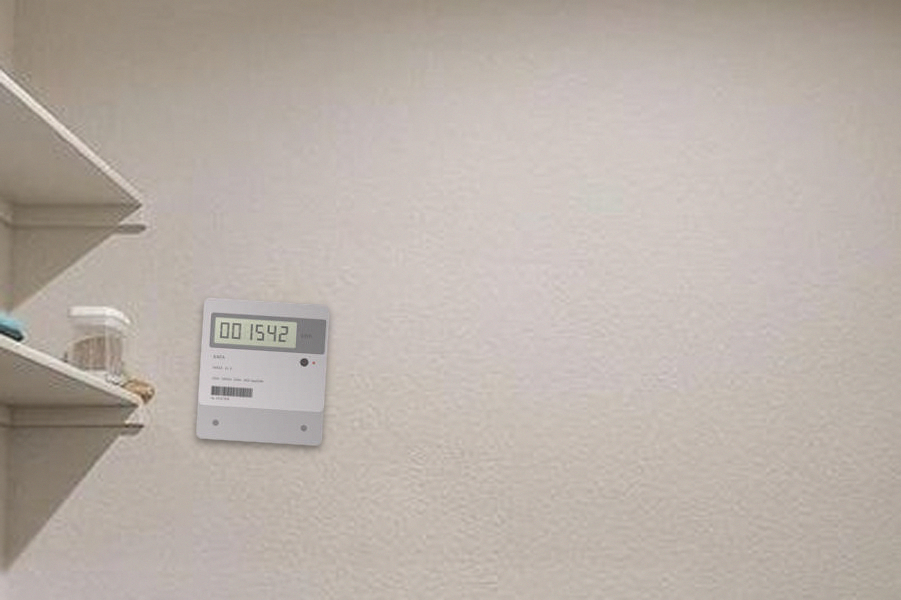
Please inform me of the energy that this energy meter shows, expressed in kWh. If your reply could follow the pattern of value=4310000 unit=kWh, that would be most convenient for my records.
value=1542 unit=kWh
